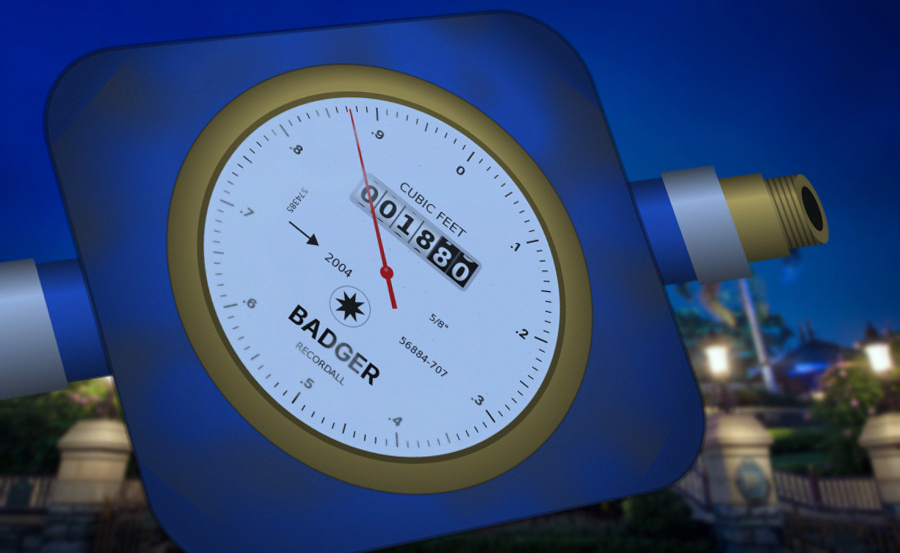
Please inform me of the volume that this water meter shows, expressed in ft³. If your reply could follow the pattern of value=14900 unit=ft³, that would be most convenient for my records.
value=1879.87 unit=ft³
